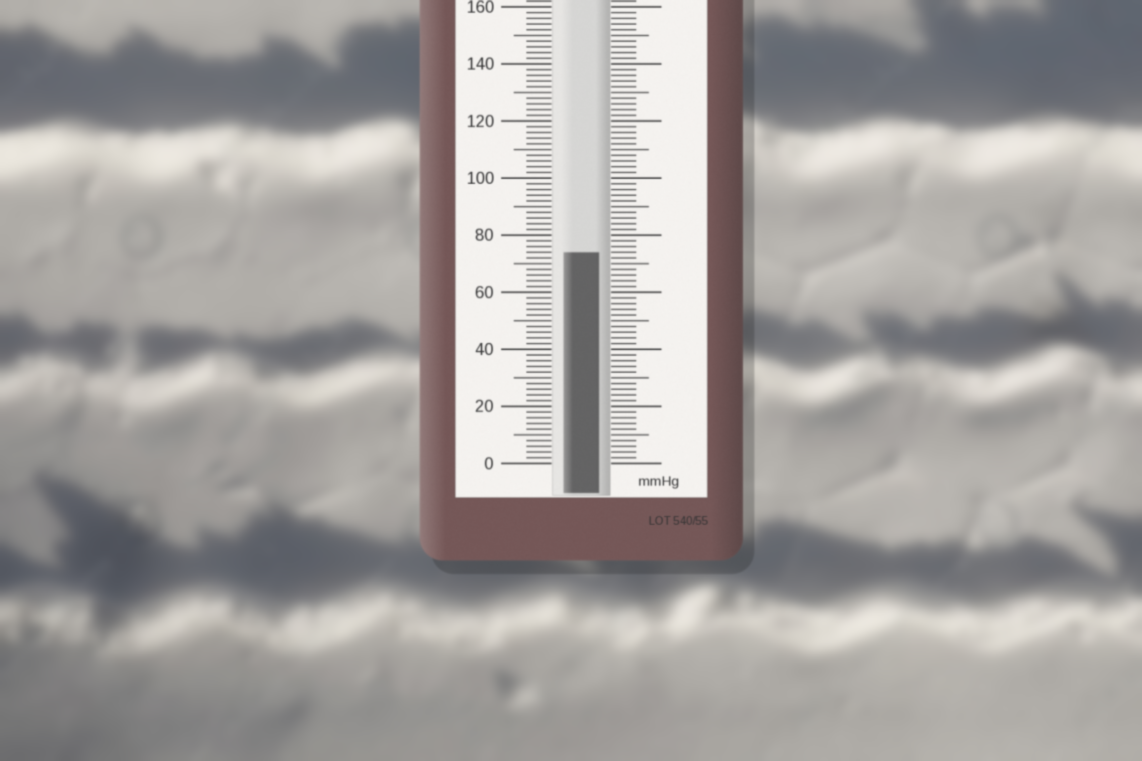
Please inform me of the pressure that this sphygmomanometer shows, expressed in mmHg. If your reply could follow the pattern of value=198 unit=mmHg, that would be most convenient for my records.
value=74 unit=mmHg
